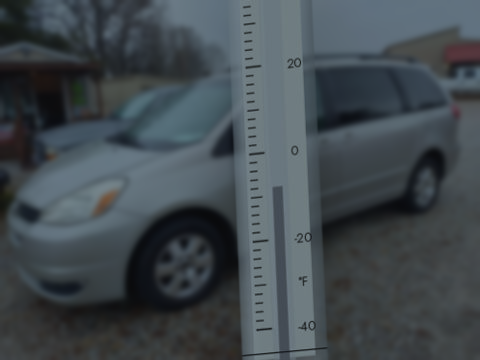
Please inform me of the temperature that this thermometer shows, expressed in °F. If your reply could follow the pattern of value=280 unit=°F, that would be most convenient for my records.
value=-8 unit=°F
